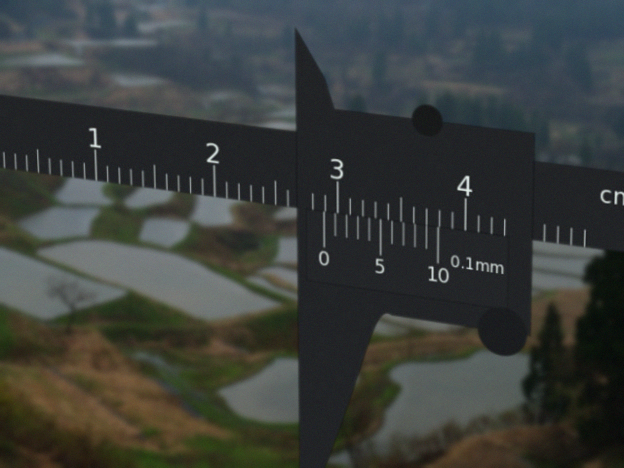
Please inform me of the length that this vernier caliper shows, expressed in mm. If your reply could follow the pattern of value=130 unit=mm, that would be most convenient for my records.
value=28.9 unit=mm
